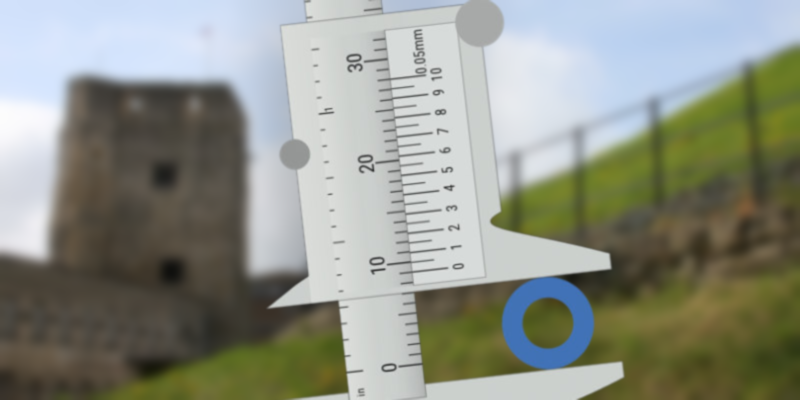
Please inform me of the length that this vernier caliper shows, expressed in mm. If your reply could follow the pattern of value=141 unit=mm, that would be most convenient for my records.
value=9.0 unit=mm
